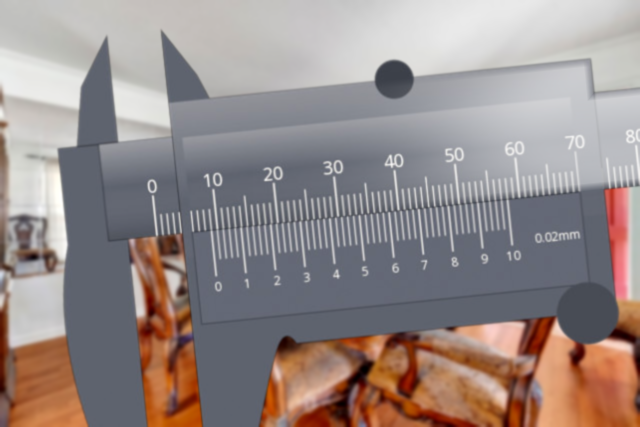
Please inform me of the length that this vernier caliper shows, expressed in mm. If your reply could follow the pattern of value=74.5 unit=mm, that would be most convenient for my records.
value=9.0 unit=mm
